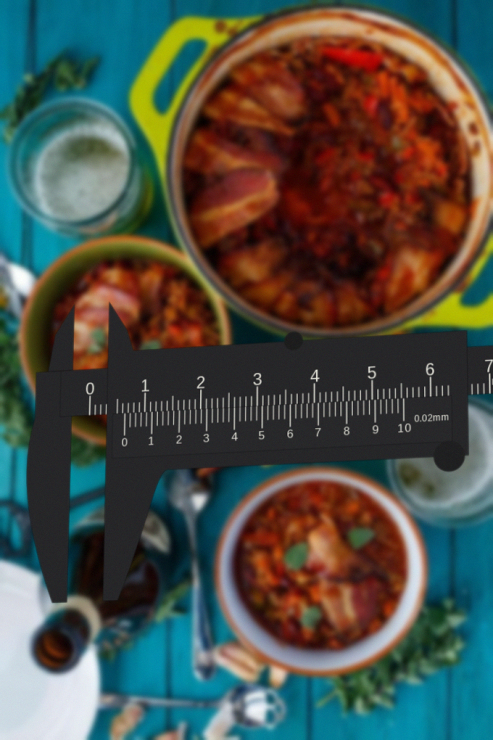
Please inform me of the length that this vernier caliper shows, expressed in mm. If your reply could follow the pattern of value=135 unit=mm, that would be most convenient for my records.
value=6.4 unit=mm
